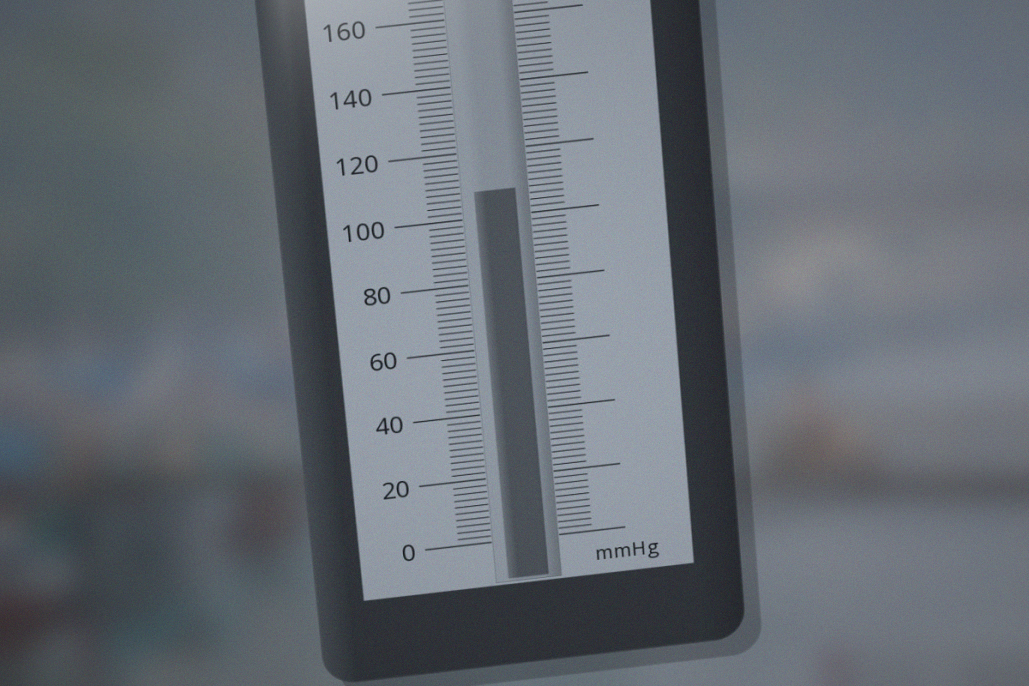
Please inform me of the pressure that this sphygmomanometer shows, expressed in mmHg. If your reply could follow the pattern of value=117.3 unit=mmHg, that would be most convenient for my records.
value=108 unit=mmHg
